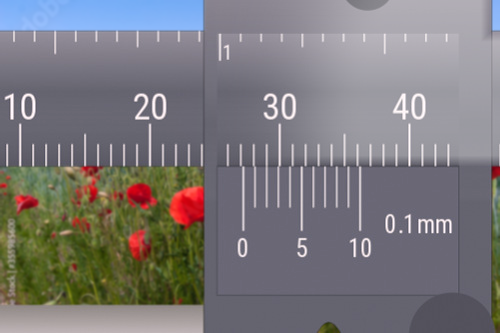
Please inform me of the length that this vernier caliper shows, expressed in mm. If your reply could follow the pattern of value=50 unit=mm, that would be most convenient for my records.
value=27.2 unit=mm
